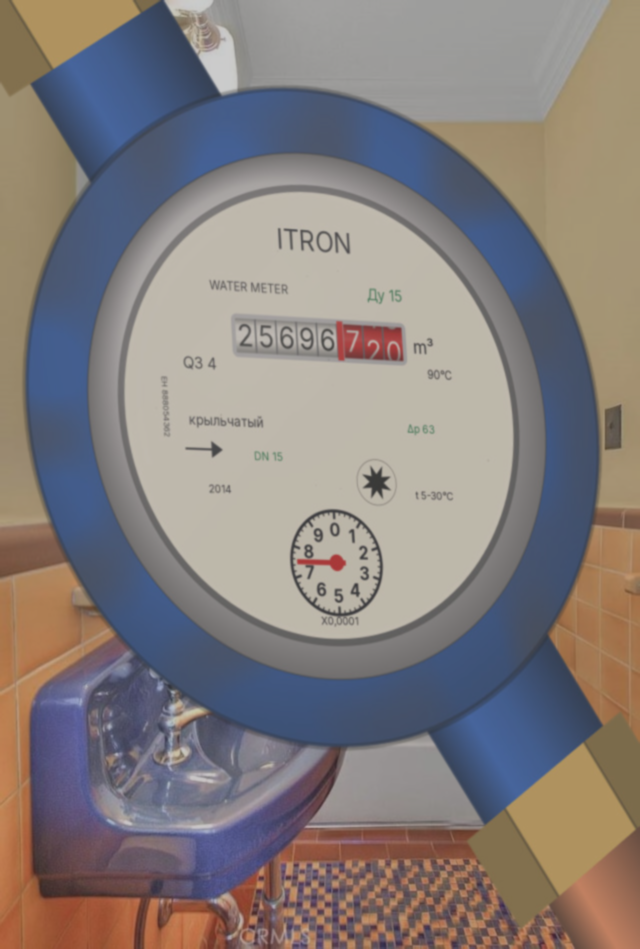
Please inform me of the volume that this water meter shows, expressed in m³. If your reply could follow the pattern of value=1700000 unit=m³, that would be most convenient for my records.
value=25696.7197 unit=m³
